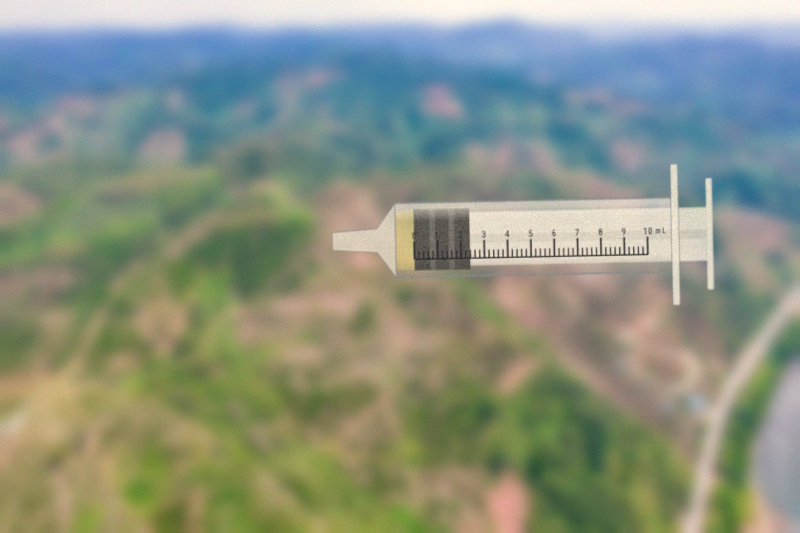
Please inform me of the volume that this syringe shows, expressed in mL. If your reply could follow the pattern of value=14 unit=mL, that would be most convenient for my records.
value=0 unit=mL
